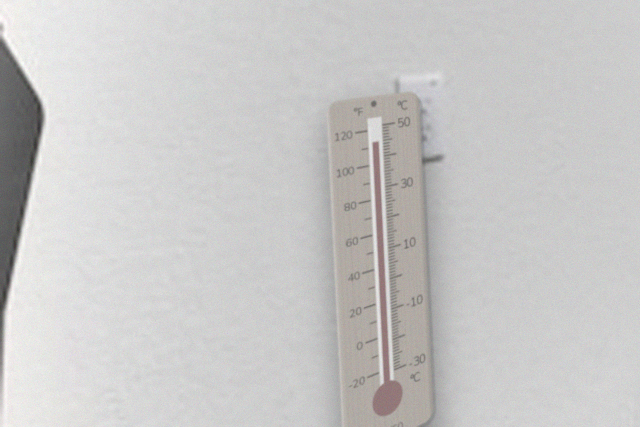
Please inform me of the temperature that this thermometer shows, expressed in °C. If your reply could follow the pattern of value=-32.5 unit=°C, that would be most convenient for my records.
value=45 unit=°C
